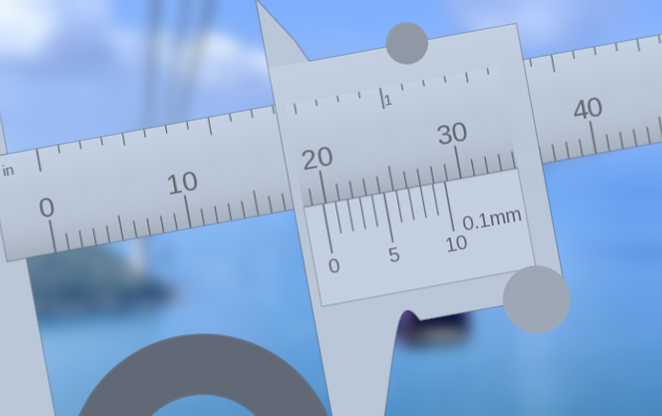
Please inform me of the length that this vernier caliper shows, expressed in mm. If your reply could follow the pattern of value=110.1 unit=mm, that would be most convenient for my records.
value=19.8 unit=mm
